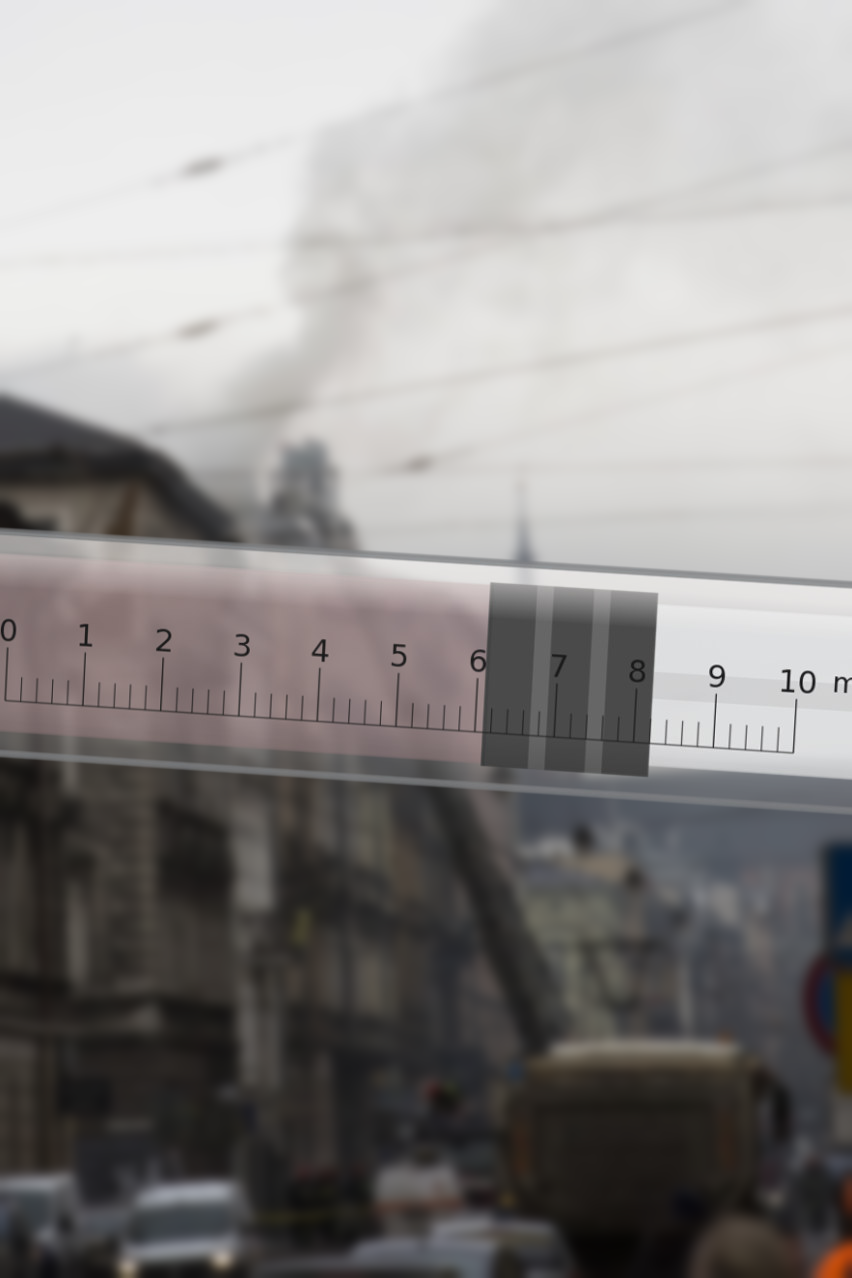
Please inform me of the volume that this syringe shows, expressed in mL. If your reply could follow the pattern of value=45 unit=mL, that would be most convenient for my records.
value=6.1 unit=mL
